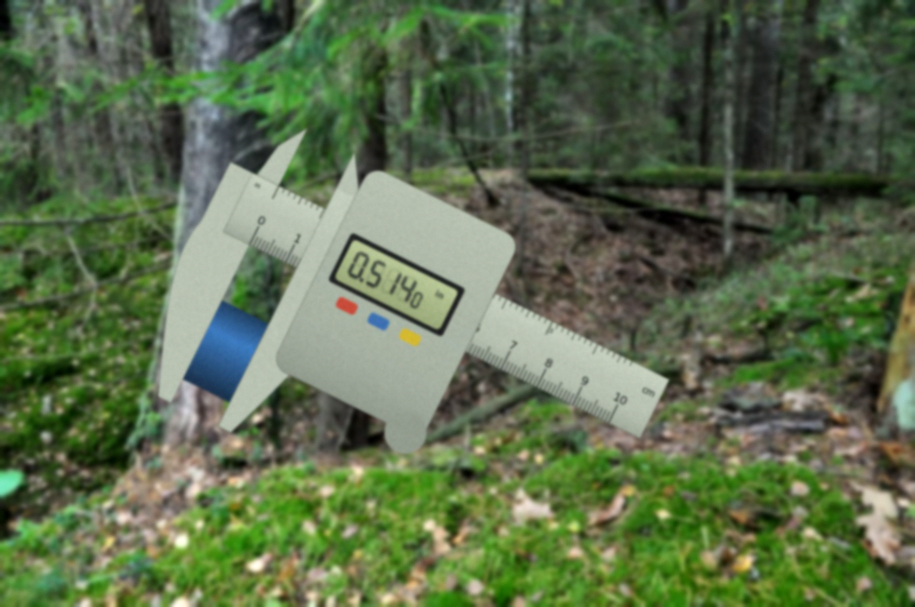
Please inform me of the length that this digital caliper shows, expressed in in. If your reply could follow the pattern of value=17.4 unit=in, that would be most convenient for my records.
value=0.5140 unit=in
